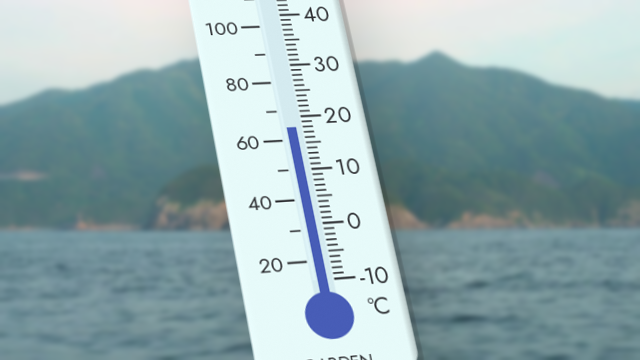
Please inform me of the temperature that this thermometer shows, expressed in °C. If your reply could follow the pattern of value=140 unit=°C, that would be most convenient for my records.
value=18 unit=°C
